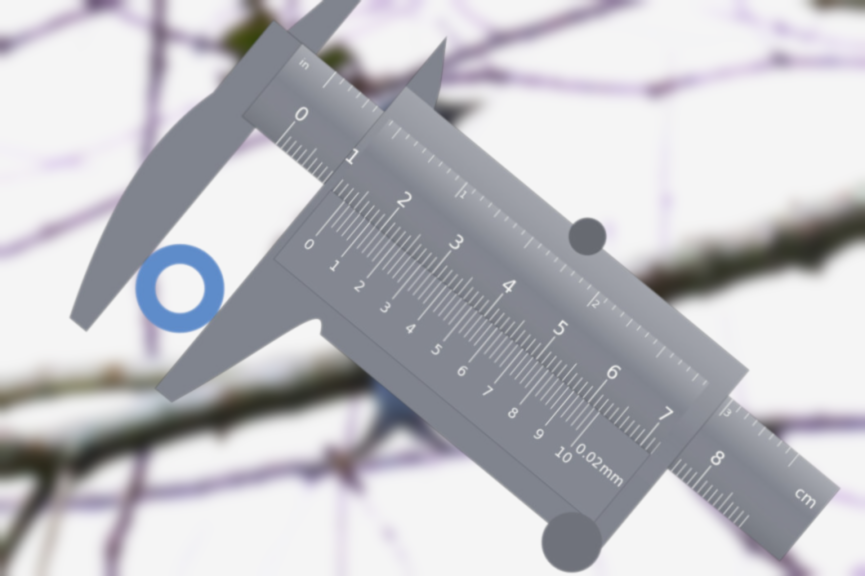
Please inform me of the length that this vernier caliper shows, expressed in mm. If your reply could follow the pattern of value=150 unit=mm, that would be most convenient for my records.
value=13.2 unit=mm
